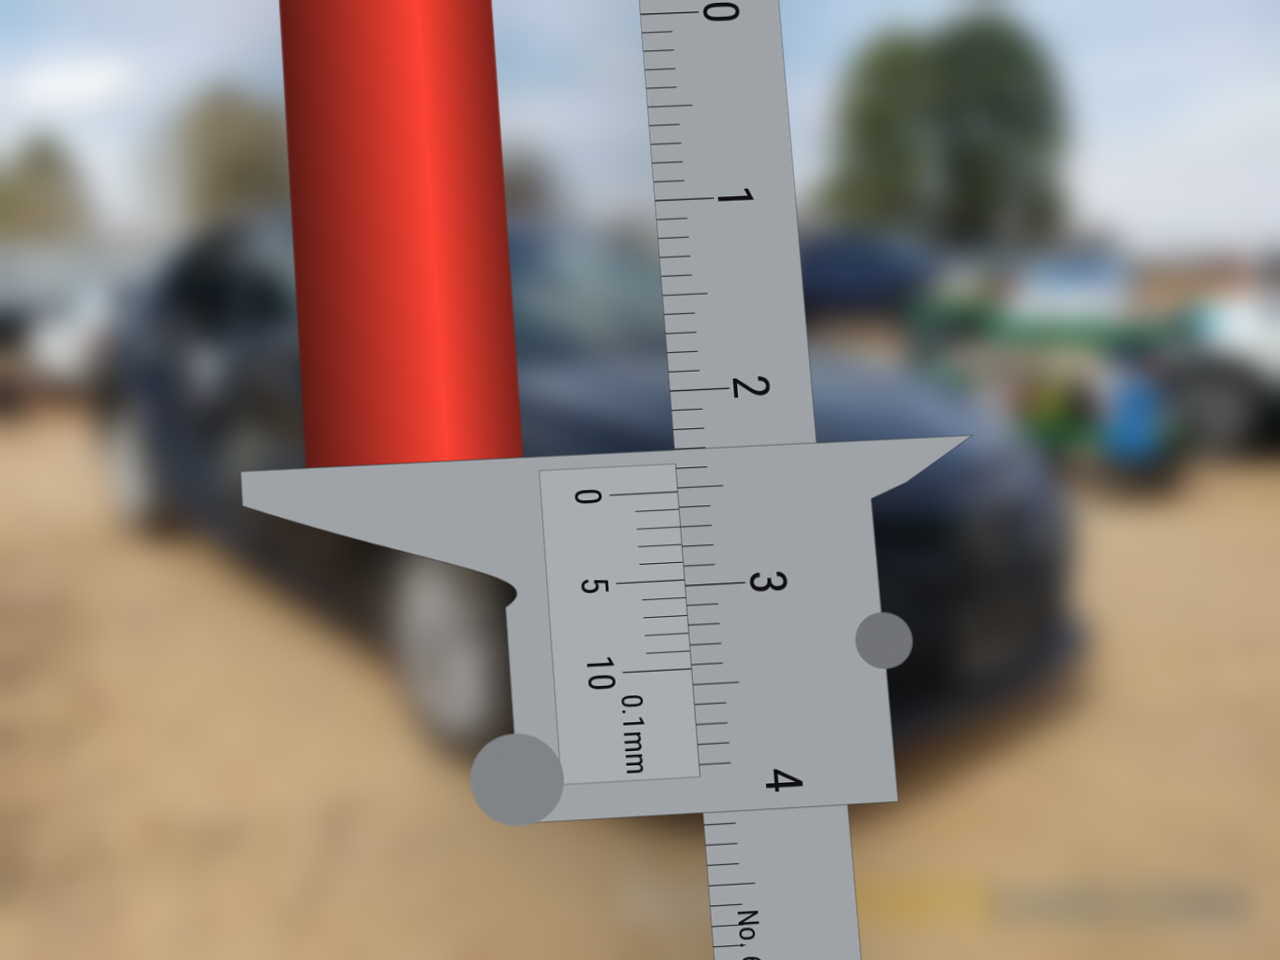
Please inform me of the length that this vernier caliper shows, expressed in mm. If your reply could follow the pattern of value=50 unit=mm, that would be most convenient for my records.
value=25.2 unit=mm
